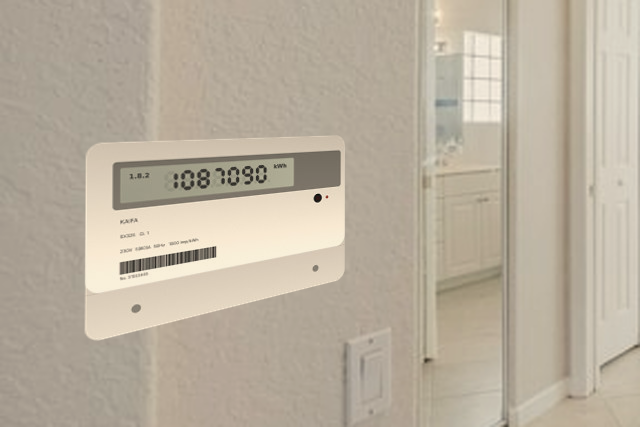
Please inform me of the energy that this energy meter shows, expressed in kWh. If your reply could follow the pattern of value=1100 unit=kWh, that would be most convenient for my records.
value=1087090 unit=kWh
